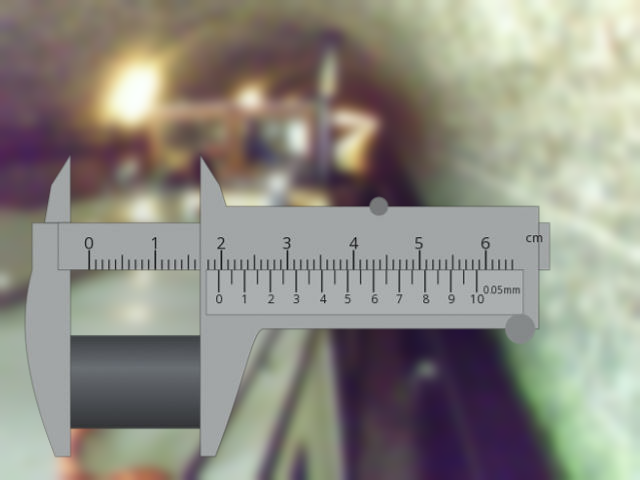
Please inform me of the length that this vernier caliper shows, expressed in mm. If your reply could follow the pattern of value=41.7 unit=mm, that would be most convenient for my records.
value=19.6 unit=mm
